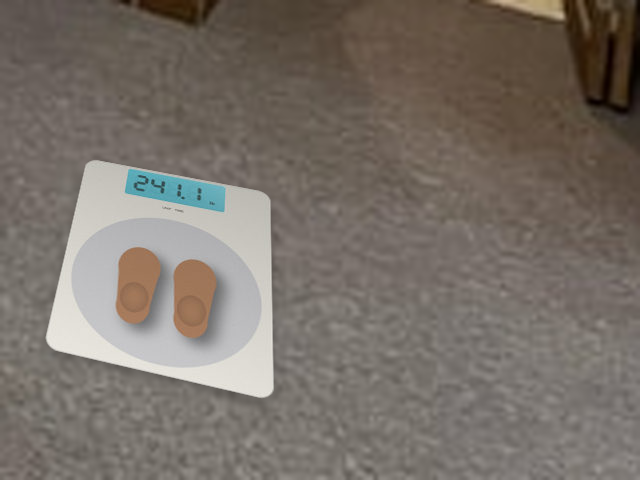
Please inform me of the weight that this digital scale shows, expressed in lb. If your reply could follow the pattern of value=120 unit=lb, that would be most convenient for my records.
value=241.1 unit=lb
